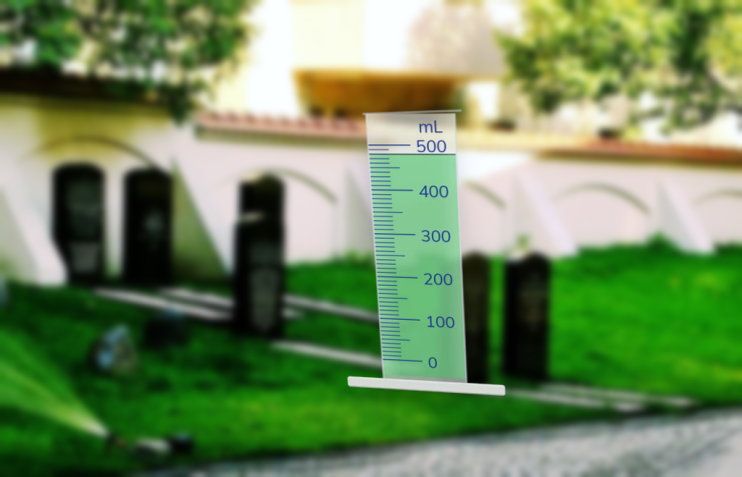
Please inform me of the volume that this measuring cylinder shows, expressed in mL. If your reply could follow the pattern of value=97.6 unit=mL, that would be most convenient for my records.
value=480 unit=mL
